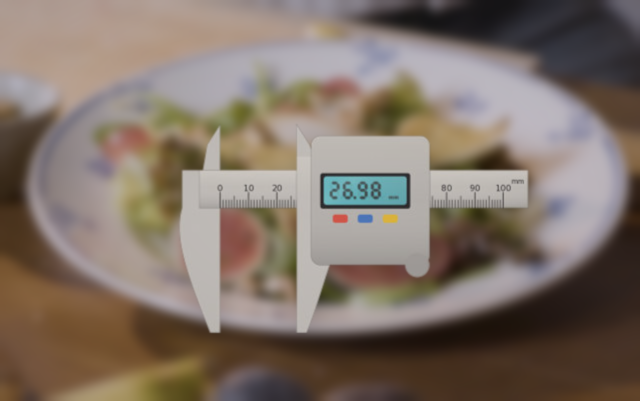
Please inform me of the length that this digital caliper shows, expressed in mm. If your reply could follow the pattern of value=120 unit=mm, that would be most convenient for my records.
value=26.98 unit=mm
